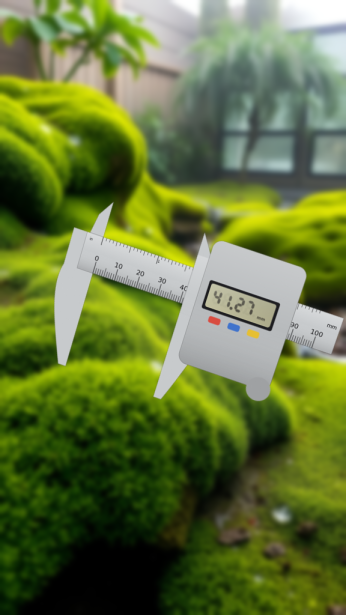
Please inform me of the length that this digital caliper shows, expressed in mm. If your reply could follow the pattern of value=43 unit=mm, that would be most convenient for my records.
value=41.27 unit=mm
